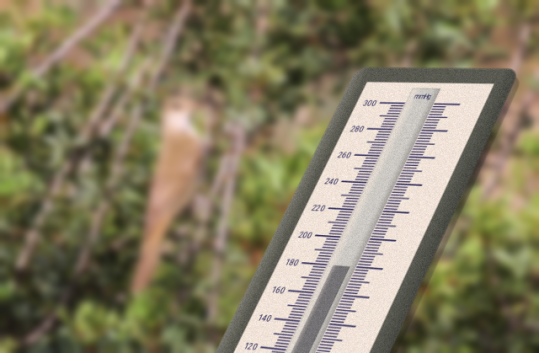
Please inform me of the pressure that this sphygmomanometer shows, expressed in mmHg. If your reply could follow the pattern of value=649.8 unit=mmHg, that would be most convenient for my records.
value=180 unit=mmHg
